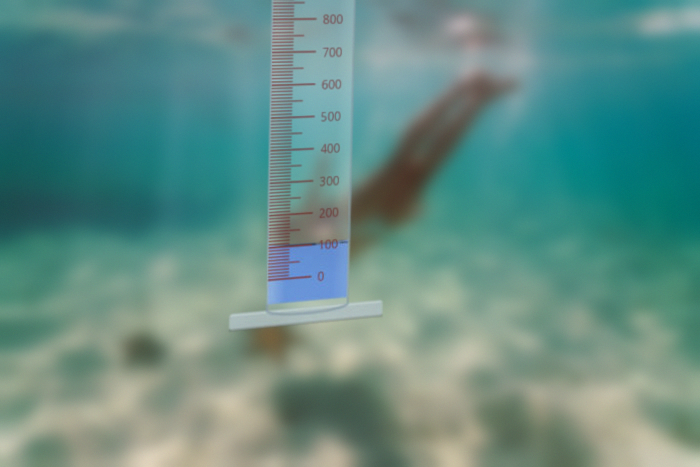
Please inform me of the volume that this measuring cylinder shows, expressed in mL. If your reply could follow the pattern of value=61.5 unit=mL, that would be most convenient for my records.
value=100 unit=mL
